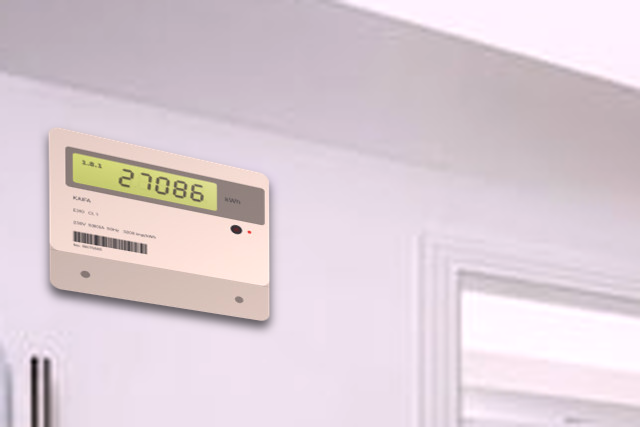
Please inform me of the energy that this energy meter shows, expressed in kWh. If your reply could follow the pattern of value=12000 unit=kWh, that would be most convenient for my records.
value=27086 unit=kWh
